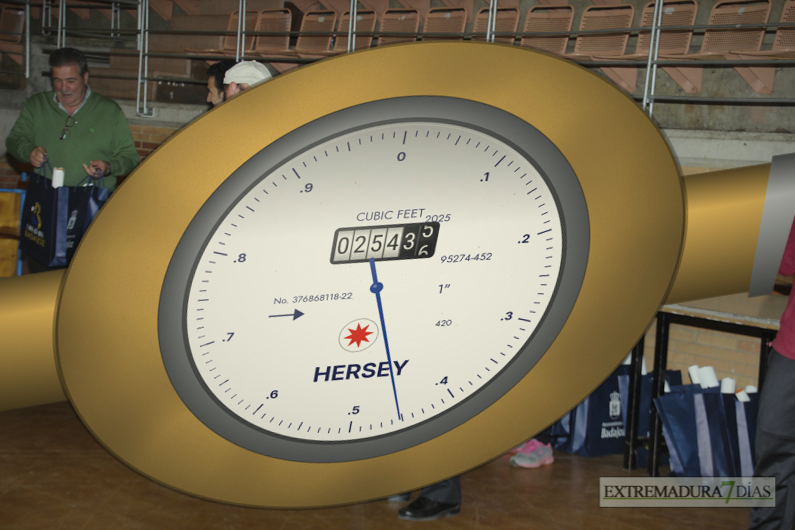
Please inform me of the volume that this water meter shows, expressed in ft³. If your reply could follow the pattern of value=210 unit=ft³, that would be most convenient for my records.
value=25435.45 unit=ft³
